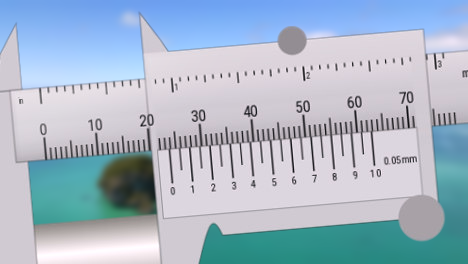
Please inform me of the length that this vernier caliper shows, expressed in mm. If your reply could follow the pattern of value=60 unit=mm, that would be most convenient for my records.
value=23.8 unit=mm
